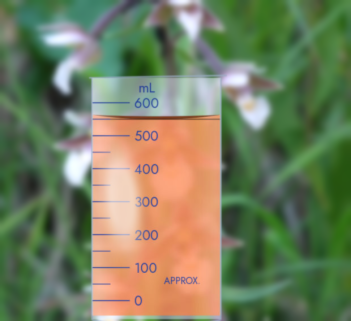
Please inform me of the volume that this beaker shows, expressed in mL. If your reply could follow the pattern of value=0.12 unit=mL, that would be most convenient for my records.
value=550 unit=mL
